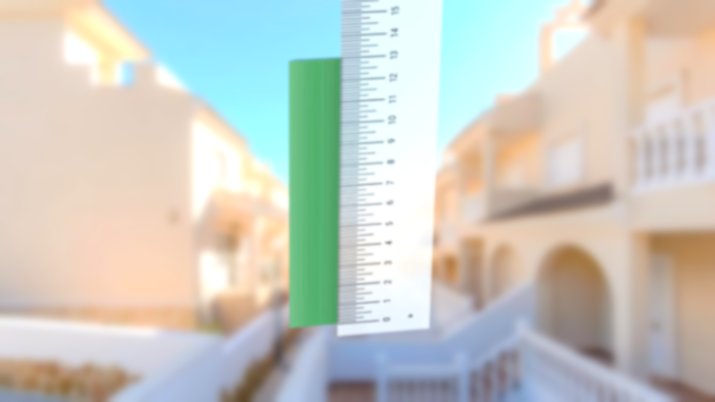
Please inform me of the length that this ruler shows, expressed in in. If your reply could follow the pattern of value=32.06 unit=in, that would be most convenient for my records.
value=13 unit=in
